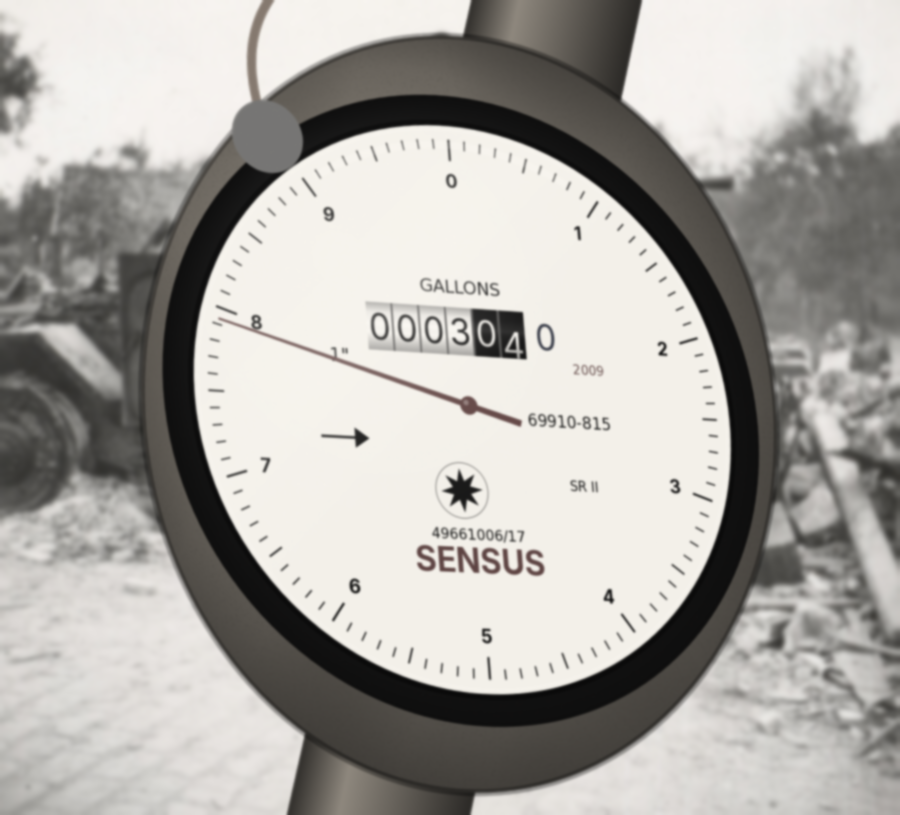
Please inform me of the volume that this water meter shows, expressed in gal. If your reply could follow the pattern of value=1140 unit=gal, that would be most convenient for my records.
value=3037.9 unit=gal
